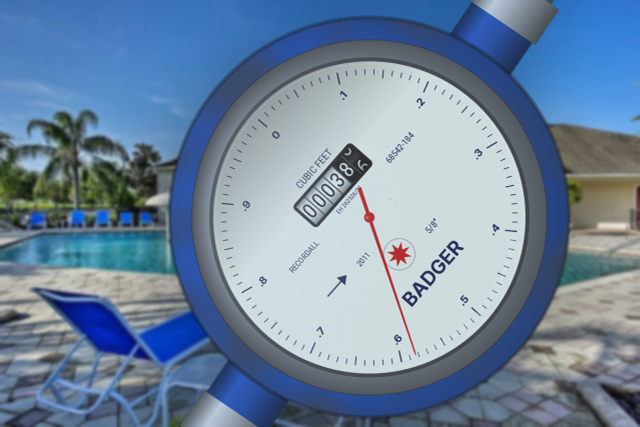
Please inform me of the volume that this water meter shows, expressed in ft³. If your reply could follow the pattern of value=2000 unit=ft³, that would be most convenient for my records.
value=385.58 unit=ft³
